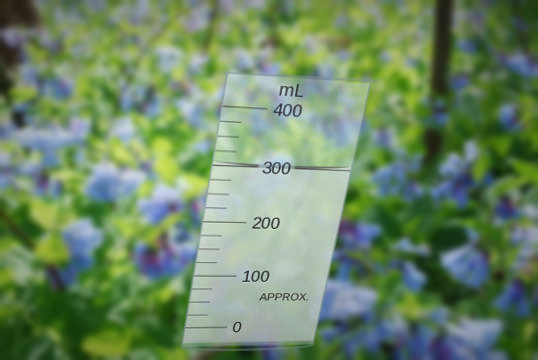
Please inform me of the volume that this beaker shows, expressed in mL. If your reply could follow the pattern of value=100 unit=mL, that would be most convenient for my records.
value=300 unit=mL
